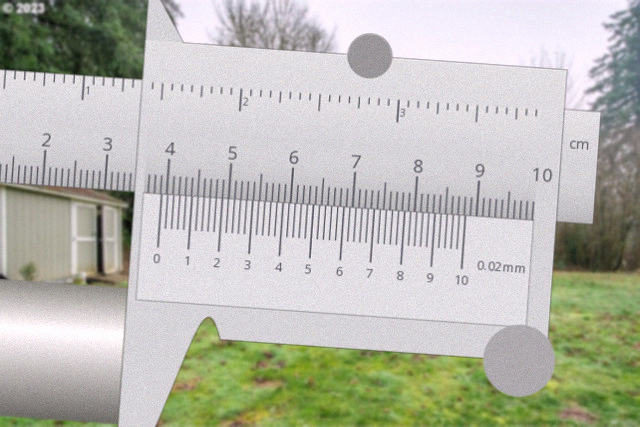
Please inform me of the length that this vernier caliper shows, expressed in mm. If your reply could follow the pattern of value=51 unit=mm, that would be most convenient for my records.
value=39.2 unit=mm
